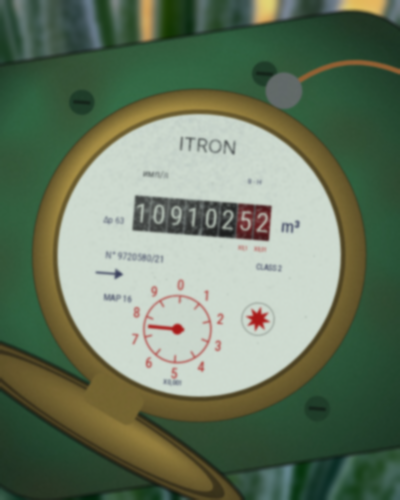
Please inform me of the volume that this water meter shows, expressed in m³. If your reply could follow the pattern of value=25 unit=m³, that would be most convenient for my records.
value=109102.527 unit=m³
